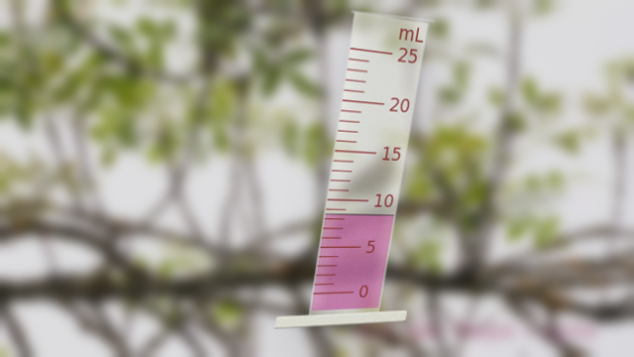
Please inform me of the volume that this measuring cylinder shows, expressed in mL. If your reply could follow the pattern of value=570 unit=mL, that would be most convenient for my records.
value=8.5 unit=mL
